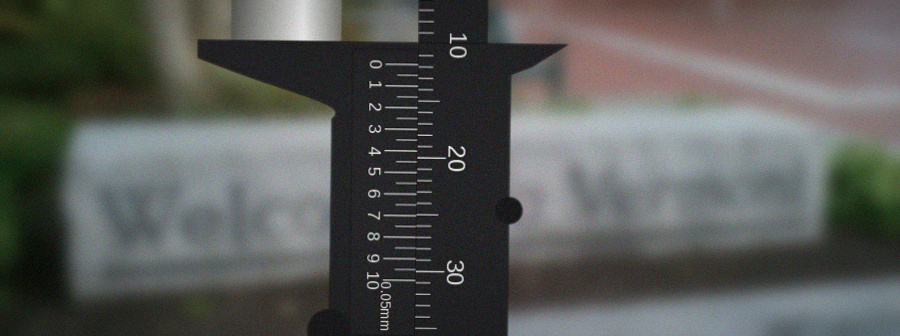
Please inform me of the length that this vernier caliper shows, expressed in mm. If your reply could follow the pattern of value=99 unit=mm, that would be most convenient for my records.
value=11.8 unit=mm
